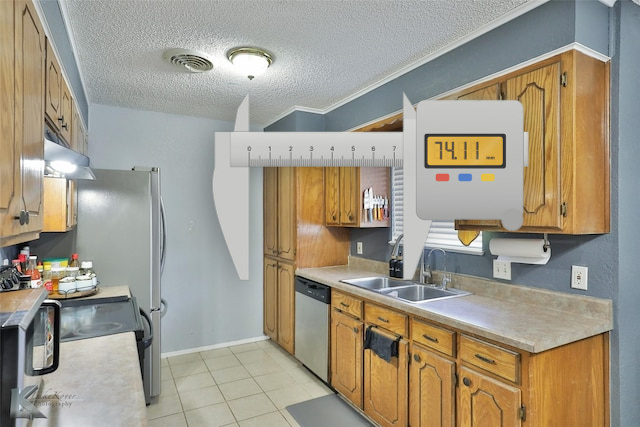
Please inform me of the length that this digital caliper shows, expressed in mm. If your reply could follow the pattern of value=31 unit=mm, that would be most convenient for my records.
value=74.11 unit=mm
